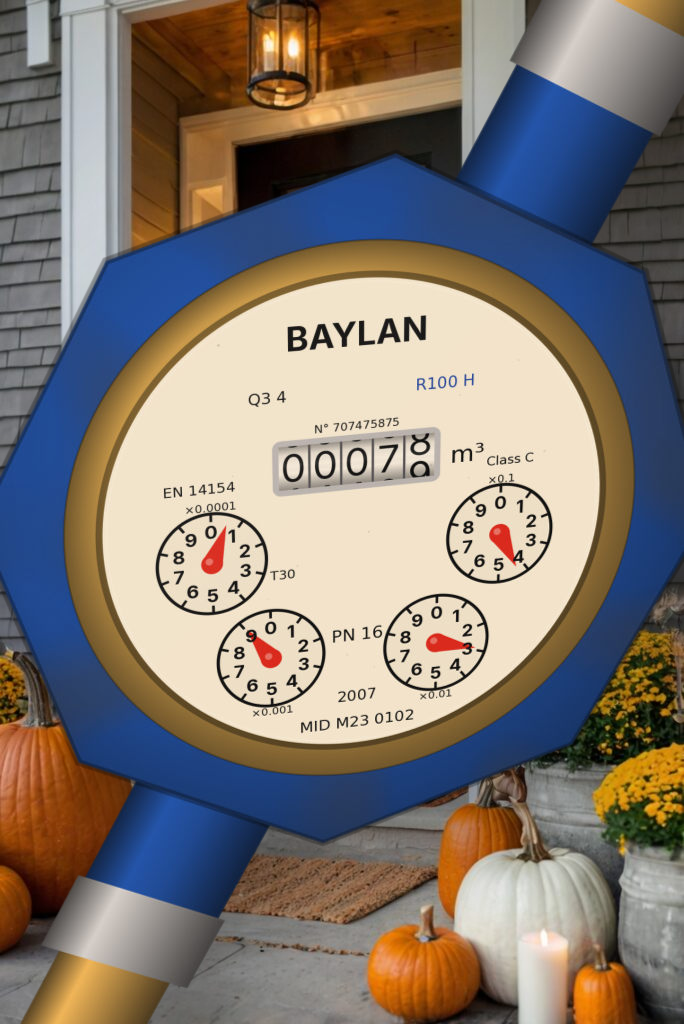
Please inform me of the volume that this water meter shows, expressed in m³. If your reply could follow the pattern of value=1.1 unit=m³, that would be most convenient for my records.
value=78.4290 unit=m³
